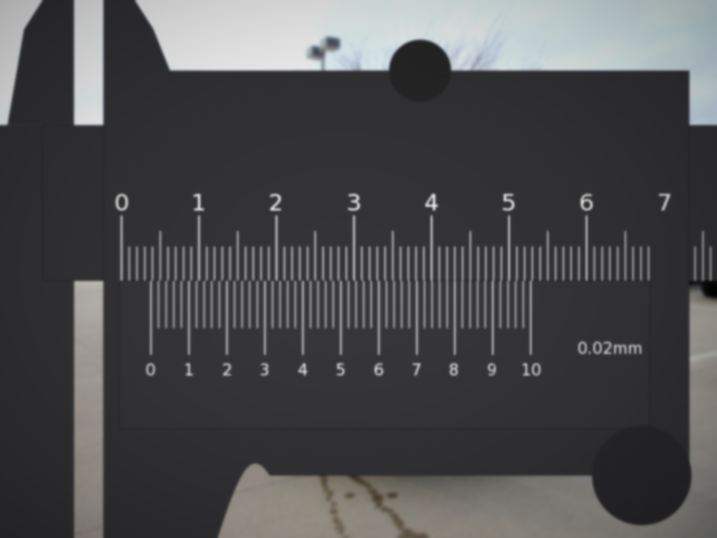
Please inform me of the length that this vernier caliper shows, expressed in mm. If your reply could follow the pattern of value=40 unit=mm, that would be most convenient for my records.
value=3.8 unit=mm
